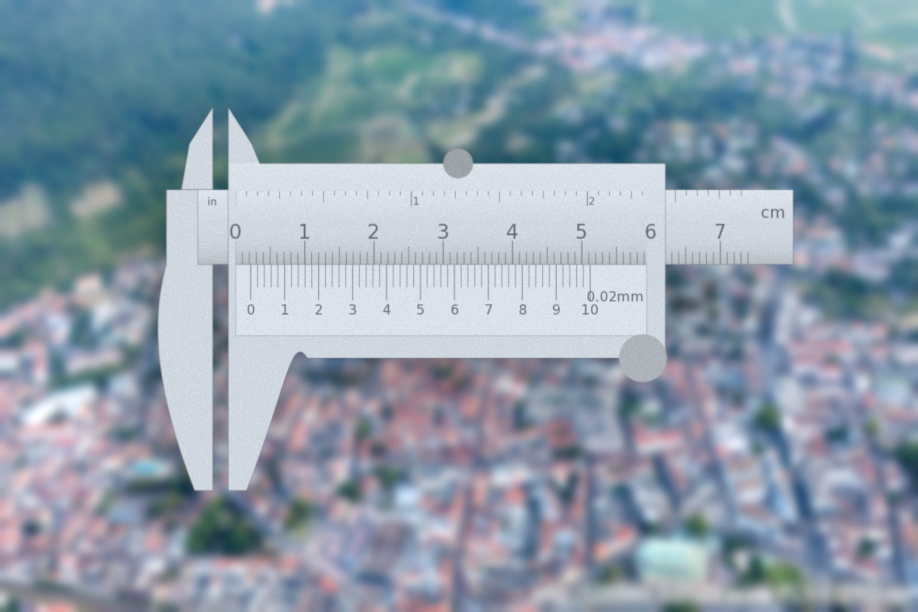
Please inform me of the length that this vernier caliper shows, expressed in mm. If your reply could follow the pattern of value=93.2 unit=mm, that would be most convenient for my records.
value=2.2 unit=mm
